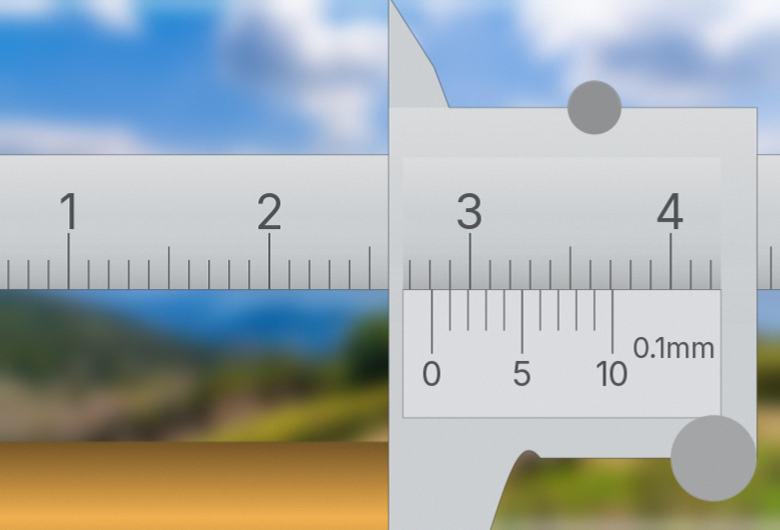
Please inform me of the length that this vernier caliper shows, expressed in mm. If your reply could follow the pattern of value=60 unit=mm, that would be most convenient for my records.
value=28.1 unit=mm
